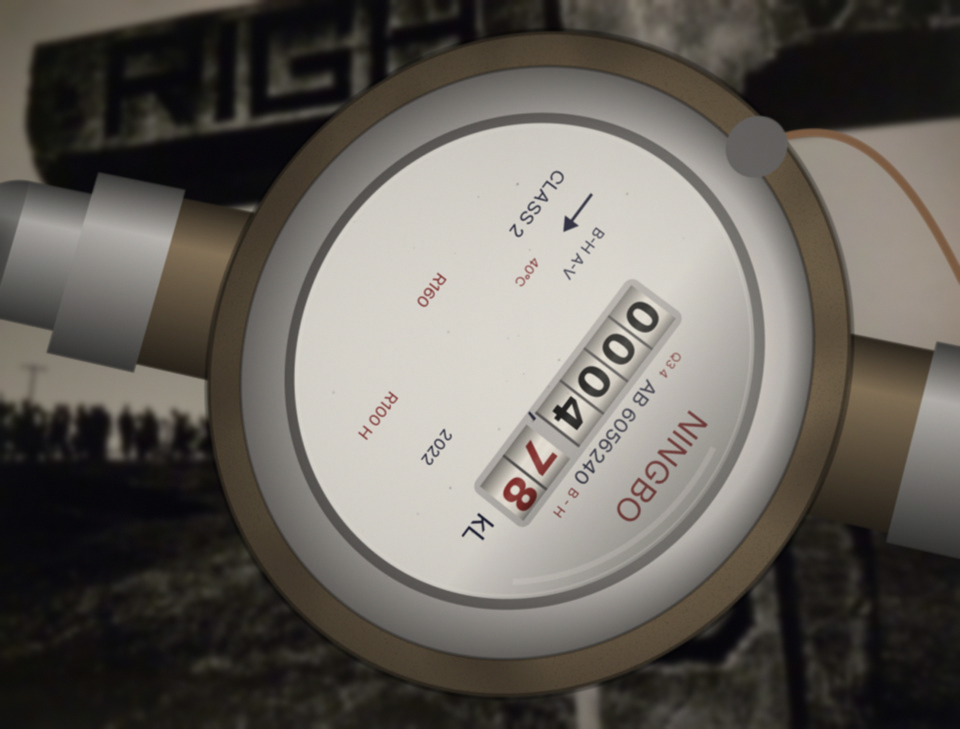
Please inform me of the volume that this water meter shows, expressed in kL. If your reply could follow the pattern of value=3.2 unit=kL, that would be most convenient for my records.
value=4.78 unit=kL
